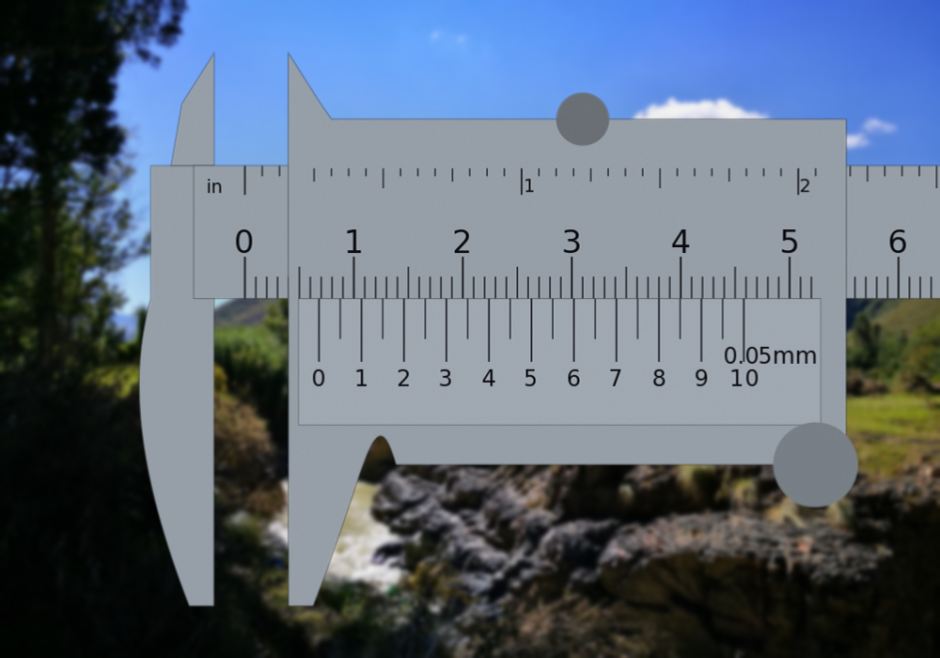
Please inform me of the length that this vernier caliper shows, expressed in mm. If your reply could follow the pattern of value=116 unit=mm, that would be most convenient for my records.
value=6.8 unit=mm
